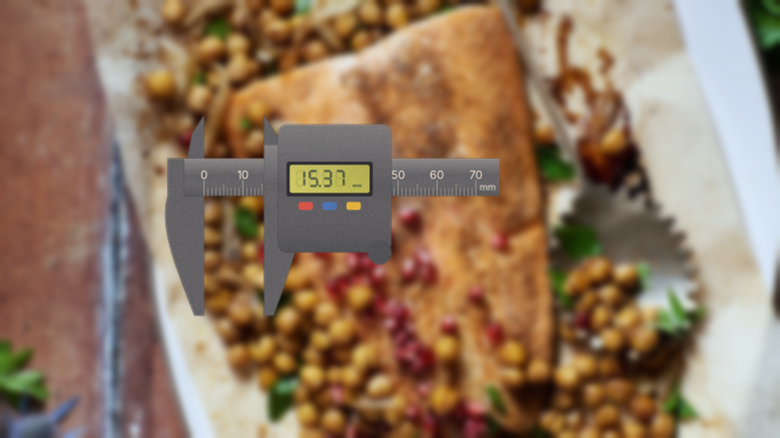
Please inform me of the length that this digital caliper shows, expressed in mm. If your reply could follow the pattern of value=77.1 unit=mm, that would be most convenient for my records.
value=15.37 unit=mm
